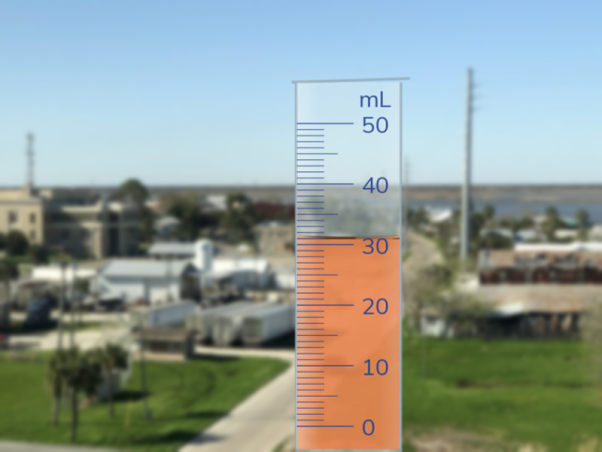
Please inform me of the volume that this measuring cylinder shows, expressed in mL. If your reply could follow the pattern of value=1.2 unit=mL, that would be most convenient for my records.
value=31 unit=mL
